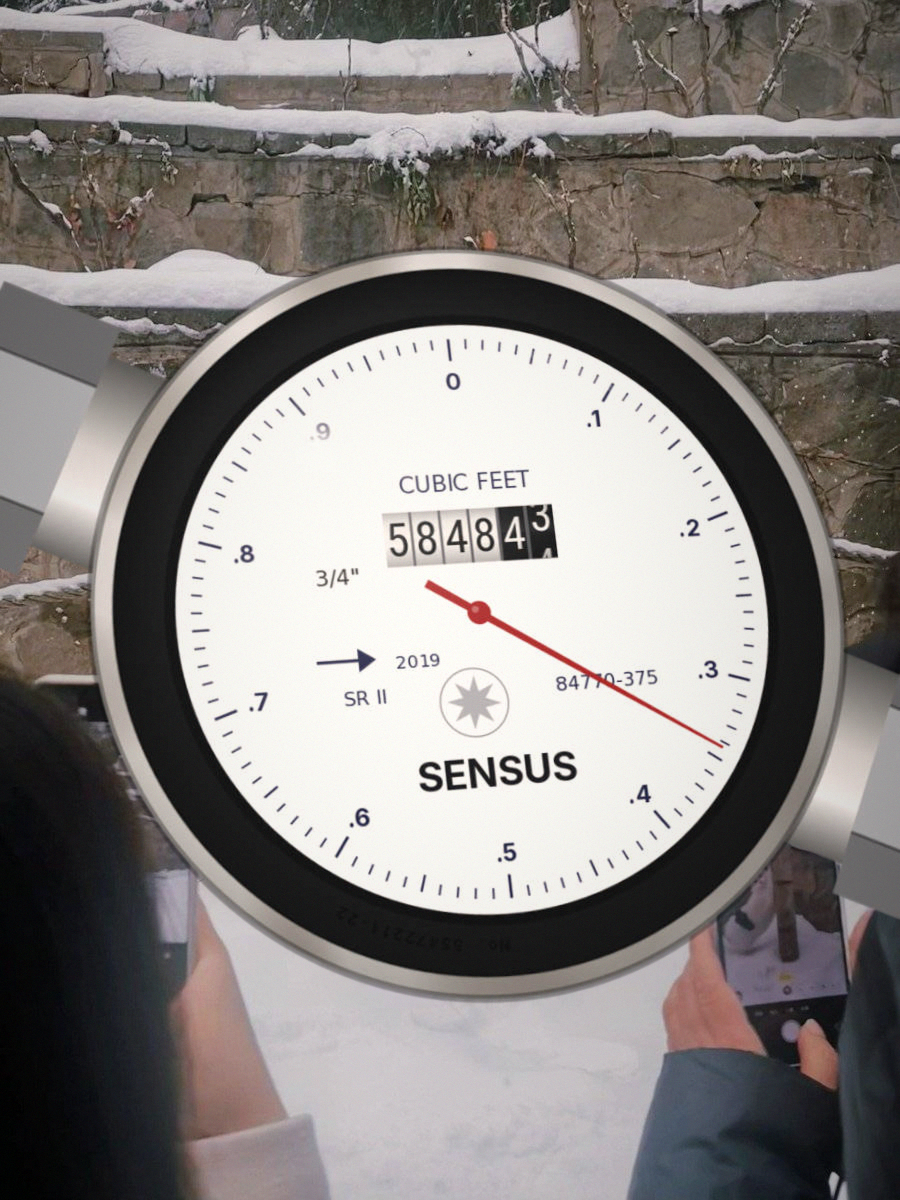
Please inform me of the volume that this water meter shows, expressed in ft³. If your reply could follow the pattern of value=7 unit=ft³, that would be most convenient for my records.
value=584843.34 unit=ft³
